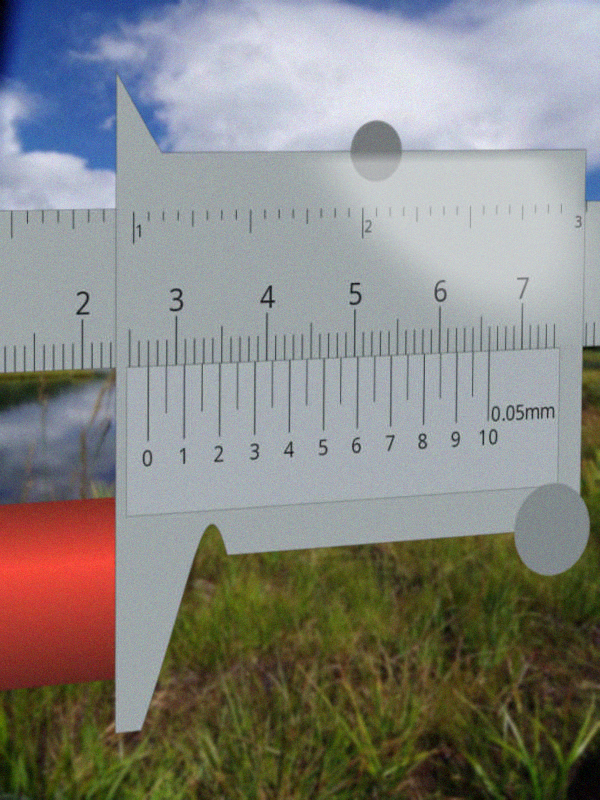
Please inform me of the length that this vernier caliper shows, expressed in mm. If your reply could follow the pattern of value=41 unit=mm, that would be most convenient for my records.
value=27.0 unit=mm
